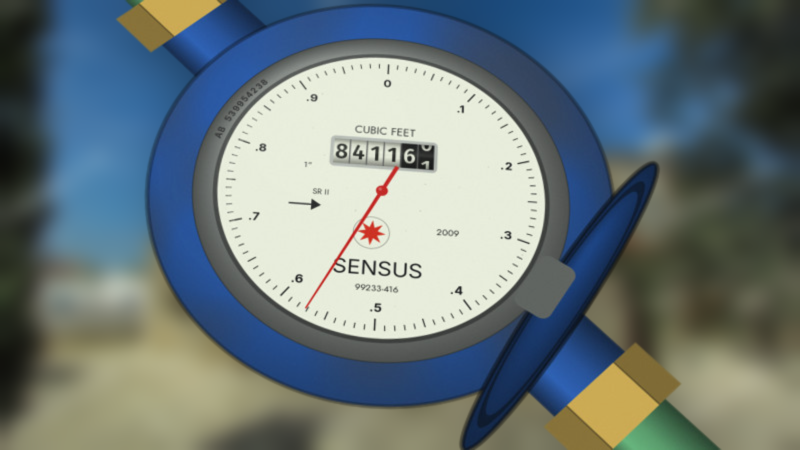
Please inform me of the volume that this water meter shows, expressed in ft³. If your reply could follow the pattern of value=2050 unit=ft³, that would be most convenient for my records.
value=841160.57 unit=ft³
